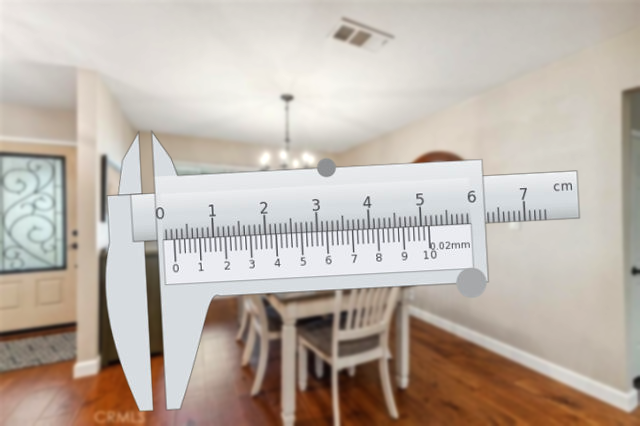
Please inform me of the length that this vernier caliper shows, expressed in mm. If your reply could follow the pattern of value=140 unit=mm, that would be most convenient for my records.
value=2.5 unit=mm
